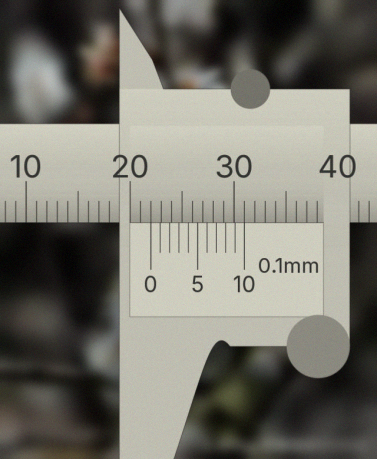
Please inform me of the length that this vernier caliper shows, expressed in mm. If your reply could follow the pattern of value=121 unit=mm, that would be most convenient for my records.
value=22.0 unit=mm
